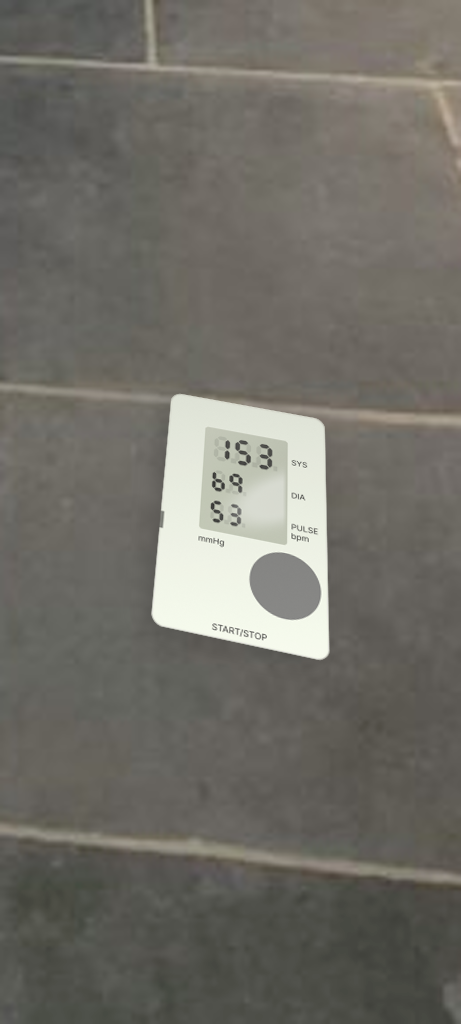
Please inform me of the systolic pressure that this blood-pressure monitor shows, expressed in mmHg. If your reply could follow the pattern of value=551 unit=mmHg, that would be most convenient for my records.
value=153 unit=mmHg
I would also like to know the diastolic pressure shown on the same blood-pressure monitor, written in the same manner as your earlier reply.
value=69 unit=mmHg
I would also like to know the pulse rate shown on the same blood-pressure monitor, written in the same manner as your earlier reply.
value=53 unit=bpm
